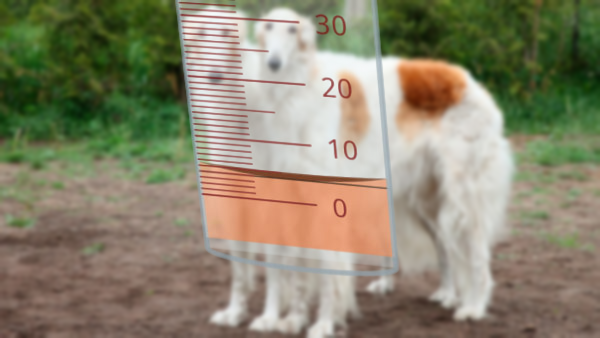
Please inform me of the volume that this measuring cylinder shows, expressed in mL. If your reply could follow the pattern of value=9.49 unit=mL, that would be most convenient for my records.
value=4 unit=mL
